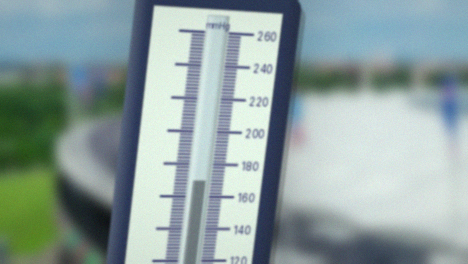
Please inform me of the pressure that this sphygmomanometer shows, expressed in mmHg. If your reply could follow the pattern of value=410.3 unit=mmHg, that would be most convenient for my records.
value=170 unit=mmHg
